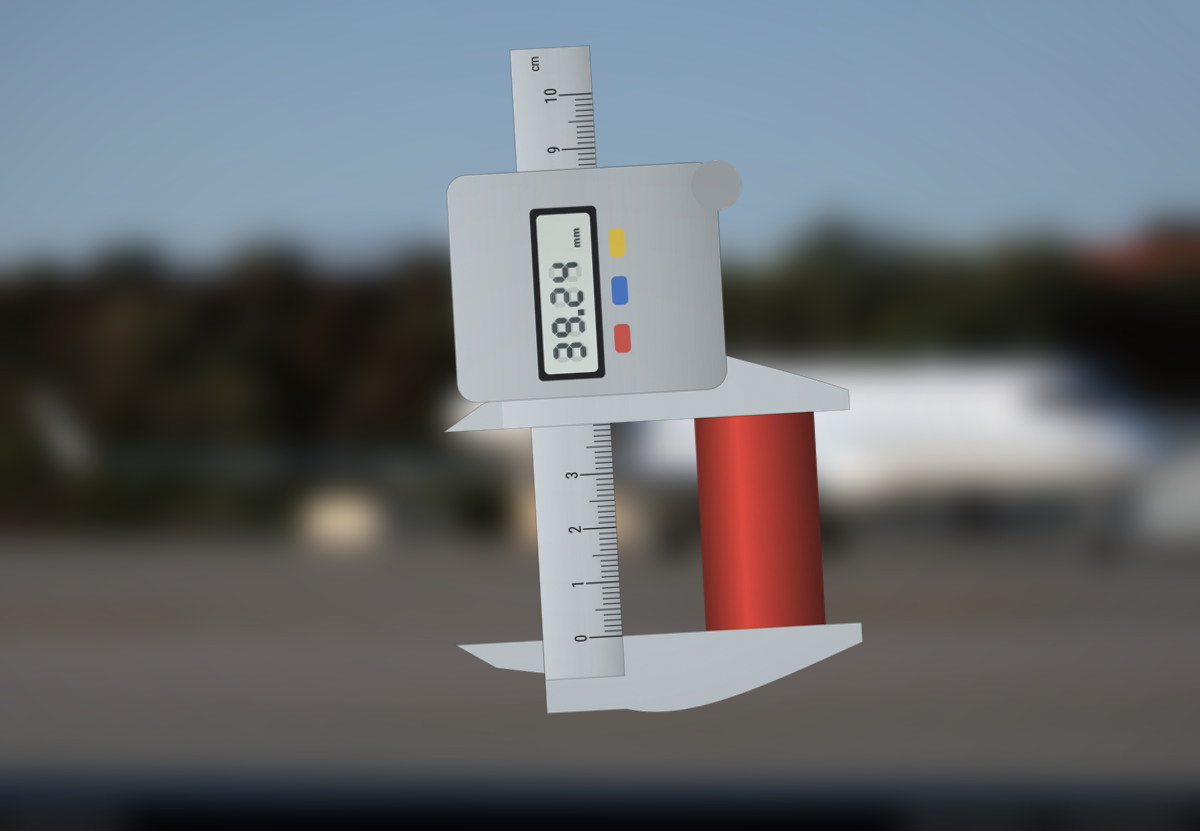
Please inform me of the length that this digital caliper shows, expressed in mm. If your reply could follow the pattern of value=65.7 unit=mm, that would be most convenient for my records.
value=39.24 unit=mm
